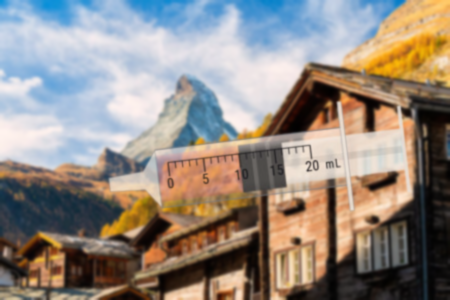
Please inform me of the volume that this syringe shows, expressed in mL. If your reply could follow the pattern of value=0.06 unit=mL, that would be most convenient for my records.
value=10 unit=mL
